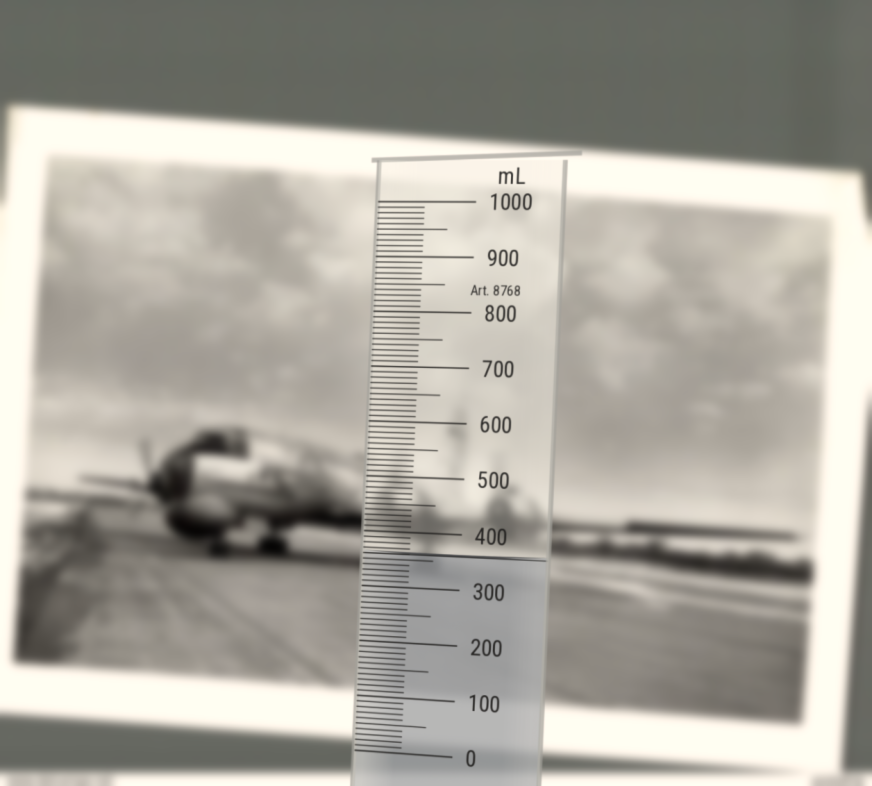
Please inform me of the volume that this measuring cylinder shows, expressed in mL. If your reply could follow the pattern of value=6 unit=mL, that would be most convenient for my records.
value=360 unit=mL
